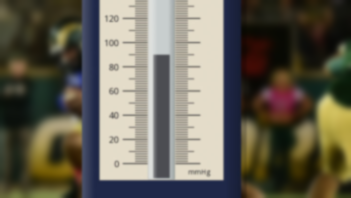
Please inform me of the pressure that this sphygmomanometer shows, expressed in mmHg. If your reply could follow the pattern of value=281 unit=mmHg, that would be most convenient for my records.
value=90 unit=mmHg
